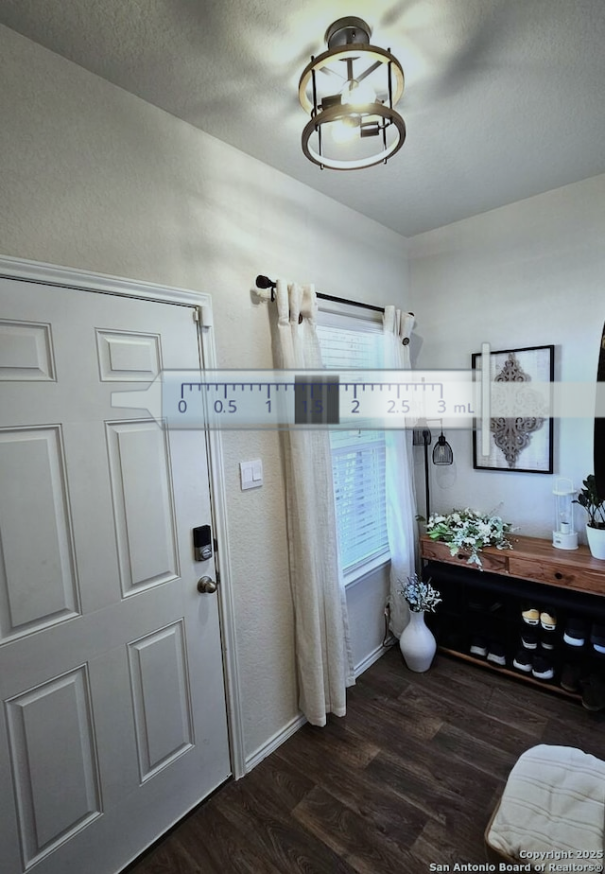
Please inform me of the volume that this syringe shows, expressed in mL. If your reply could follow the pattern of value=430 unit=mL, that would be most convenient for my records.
value=1.3 unit=mL
